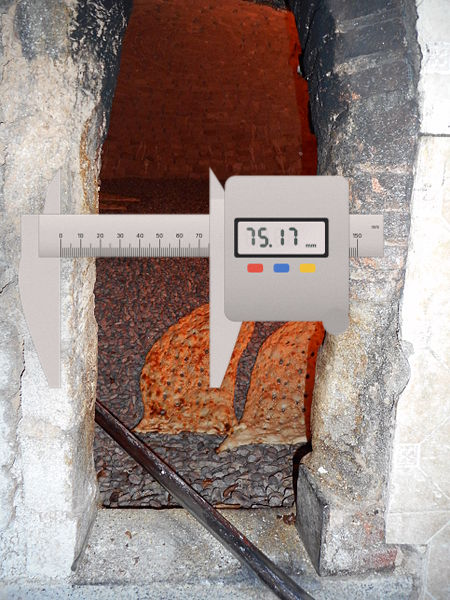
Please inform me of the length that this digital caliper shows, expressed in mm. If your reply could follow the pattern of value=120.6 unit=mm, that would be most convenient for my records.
value=75.17 unit=mm
